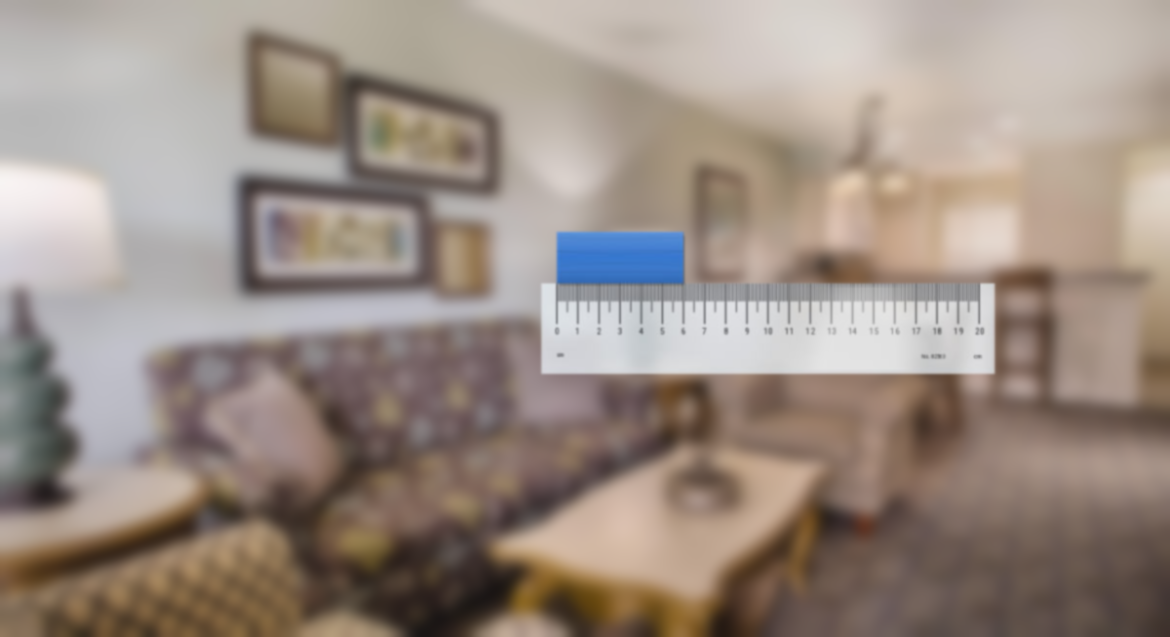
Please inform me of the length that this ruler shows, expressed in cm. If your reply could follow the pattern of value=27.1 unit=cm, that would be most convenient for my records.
value=6 unit=cm
